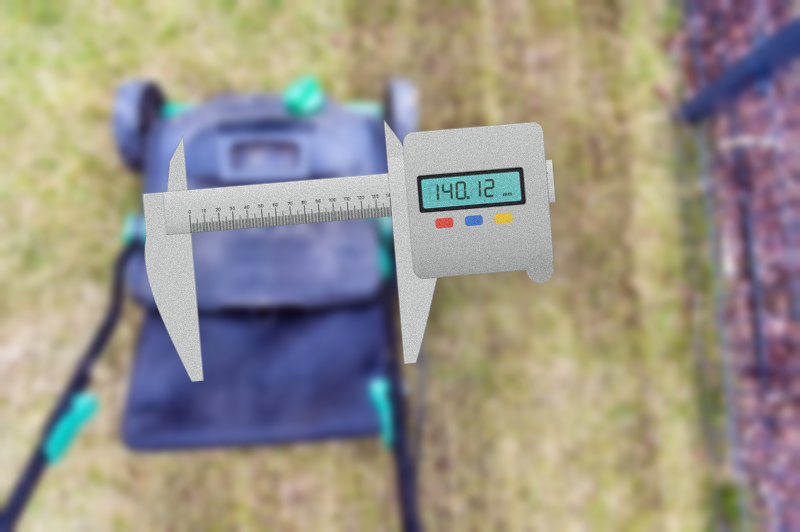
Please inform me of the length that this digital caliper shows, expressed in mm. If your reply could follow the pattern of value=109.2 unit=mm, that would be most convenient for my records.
value=140.12 unit=mm
